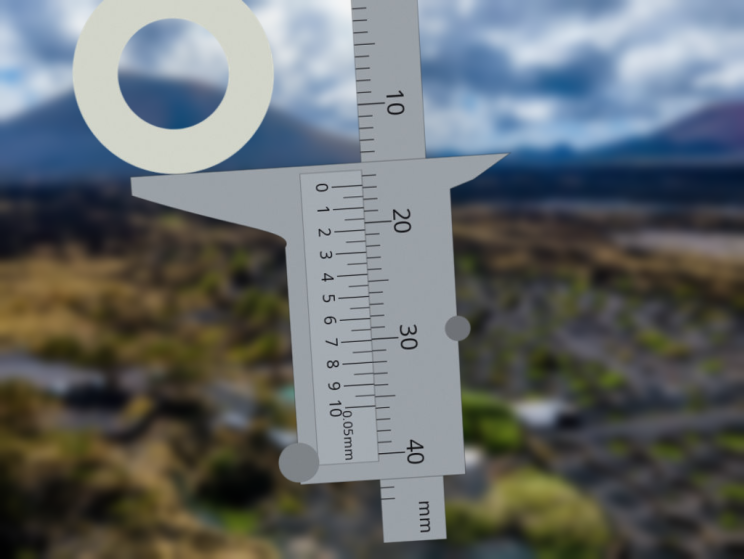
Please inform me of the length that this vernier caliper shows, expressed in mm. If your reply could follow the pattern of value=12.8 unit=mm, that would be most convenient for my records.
value=16.8 unit=mm
